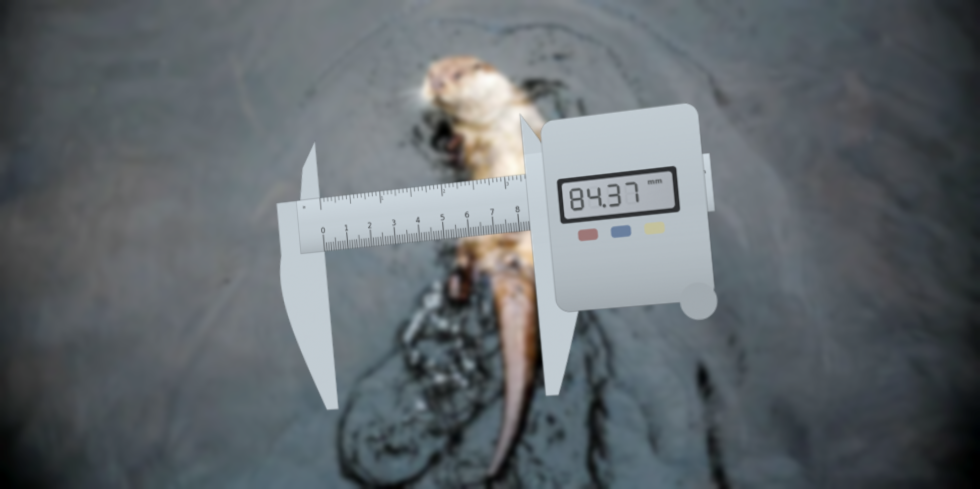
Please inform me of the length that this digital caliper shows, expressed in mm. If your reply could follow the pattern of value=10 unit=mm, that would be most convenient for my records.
value=84.37 unit=mm
